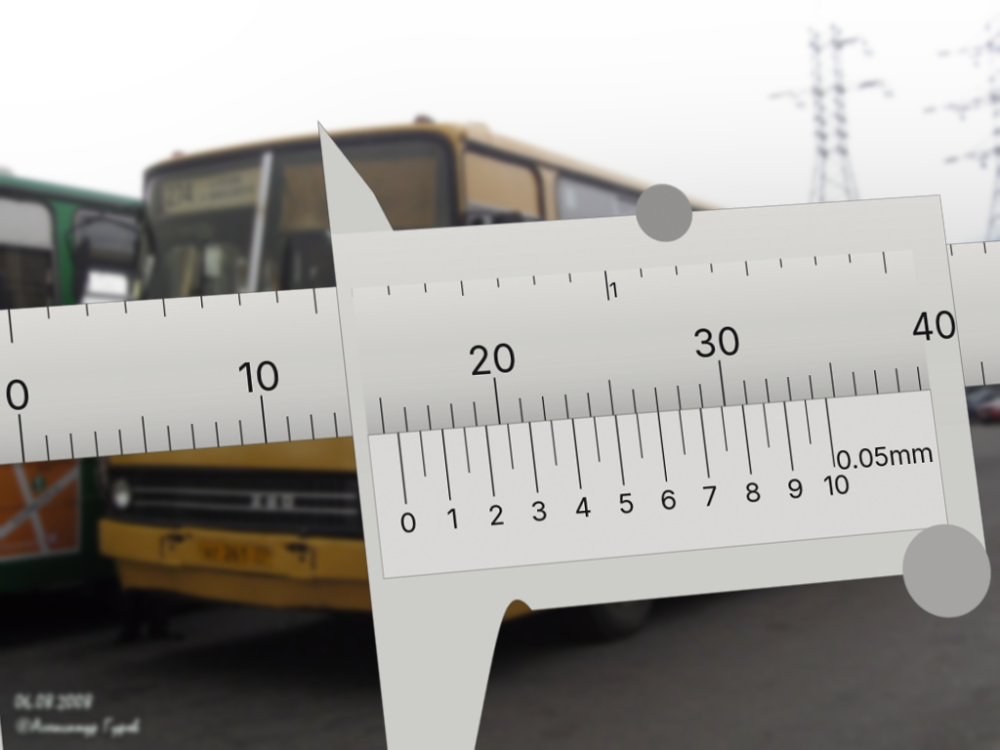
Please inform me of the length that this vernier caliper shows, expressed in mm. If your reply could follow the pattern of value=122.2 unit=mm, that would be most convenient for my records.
value=15.60 unit=mm
